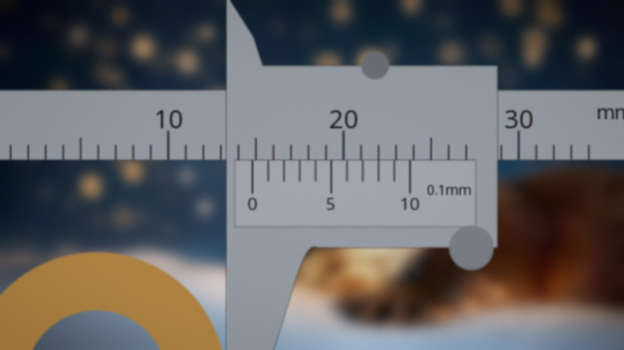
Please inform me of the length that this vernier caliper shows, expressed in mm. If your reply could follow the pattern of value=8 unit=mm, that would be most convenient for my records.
value=14.8 unit=mm
